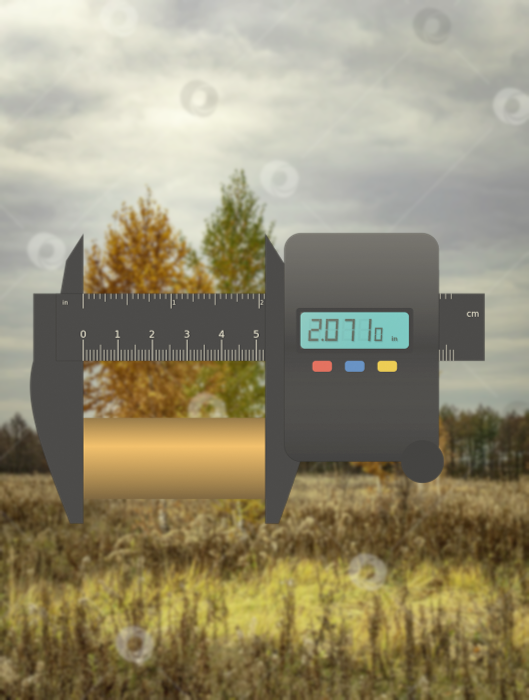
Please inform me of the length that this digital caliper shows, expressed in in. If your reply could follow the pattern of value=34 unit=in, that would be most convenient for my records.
value=2.0710 unit=in
